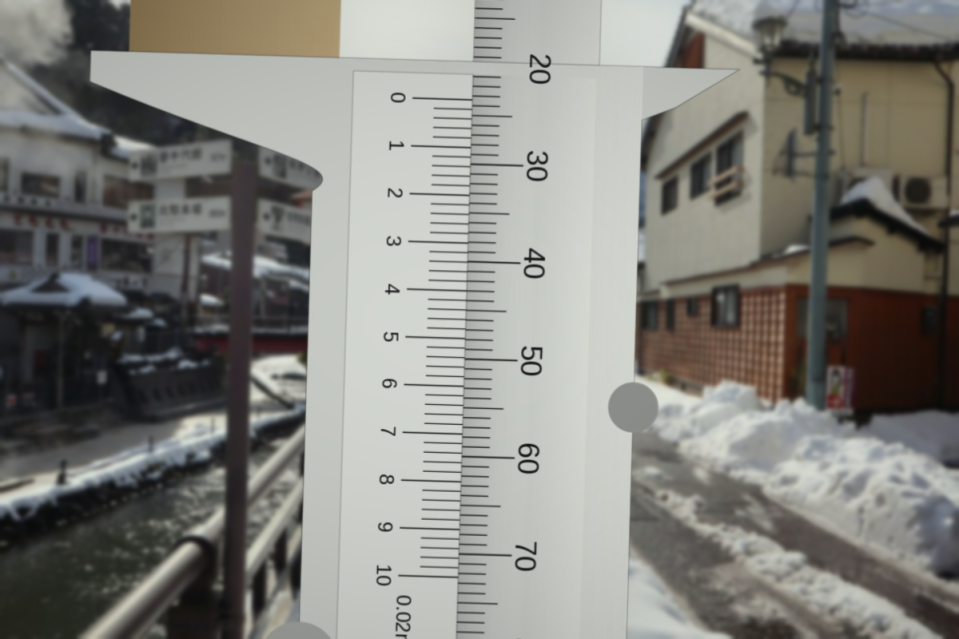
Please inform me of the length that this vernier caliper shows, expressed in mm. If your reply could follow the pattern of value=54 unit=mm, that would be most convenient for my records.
value=23.4 unit=mm
